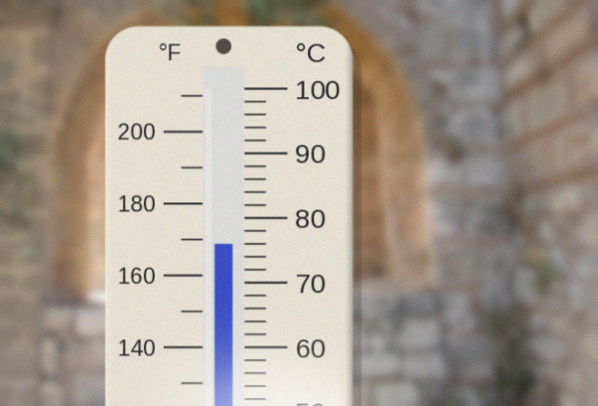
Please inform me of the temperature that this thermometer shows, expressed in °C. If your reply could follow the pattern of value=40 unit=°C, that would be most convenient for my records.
value=76 unit=°C
